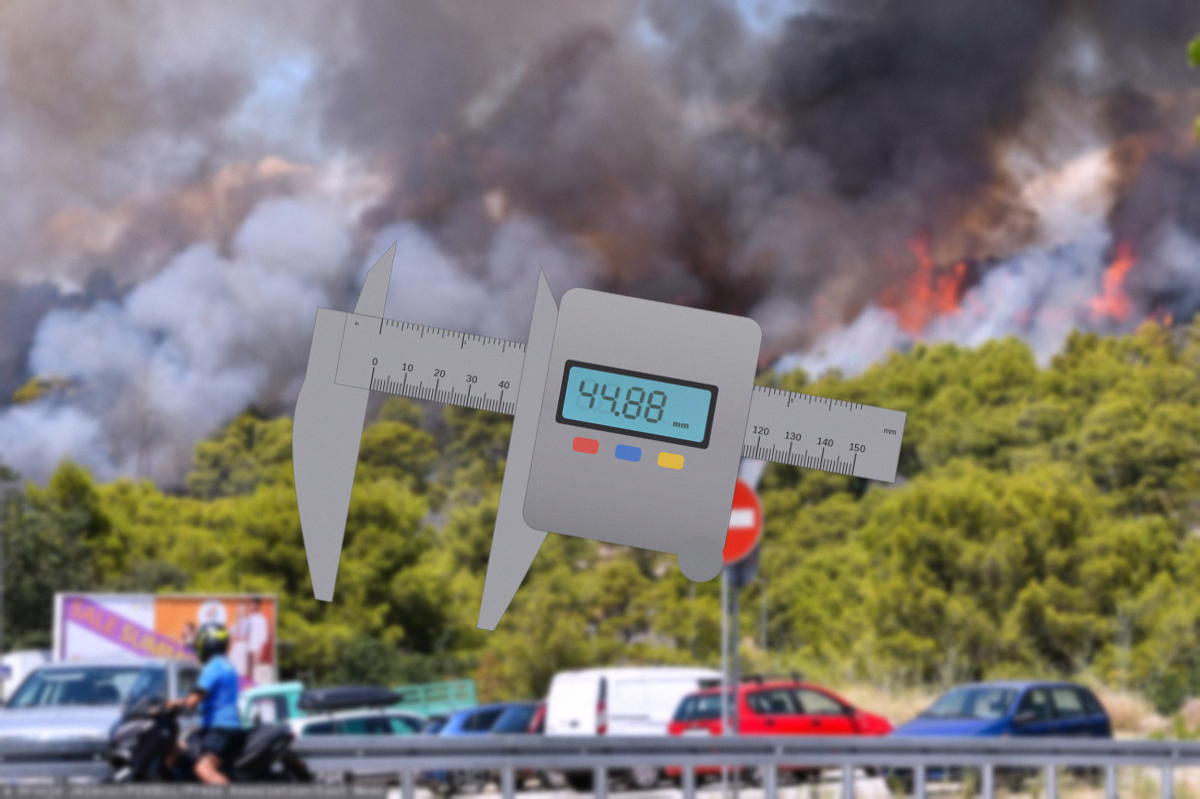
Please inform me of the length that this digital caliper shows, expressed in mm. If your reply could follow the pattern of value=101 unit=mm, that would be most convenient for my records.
value=44.88 unit=mm
